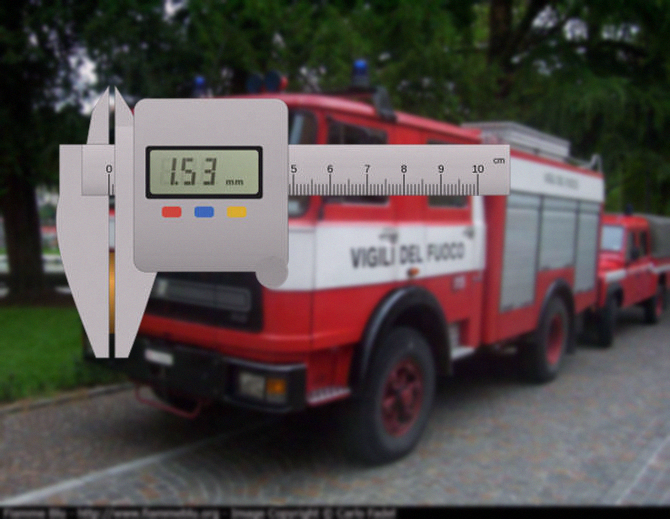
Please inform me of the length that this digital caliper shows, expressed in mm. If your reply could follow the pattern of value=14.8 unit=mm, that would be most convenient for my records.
value=1.53 unit=mm
